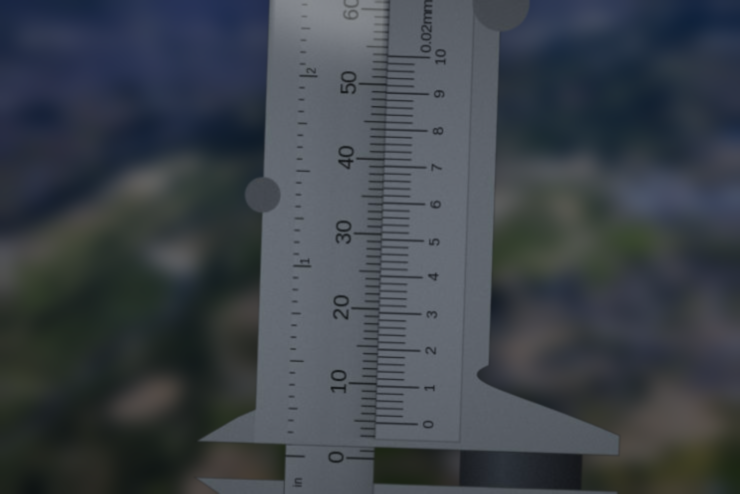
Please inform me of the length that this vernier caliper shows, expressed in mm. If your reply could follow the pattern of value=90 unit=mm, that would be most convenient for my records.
value=4.8 unit=mm
